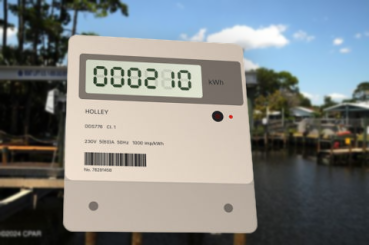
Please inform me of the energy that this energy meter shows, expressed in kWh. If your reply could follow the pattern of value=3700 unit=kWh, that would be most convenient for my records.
value=210 unit=kWh
